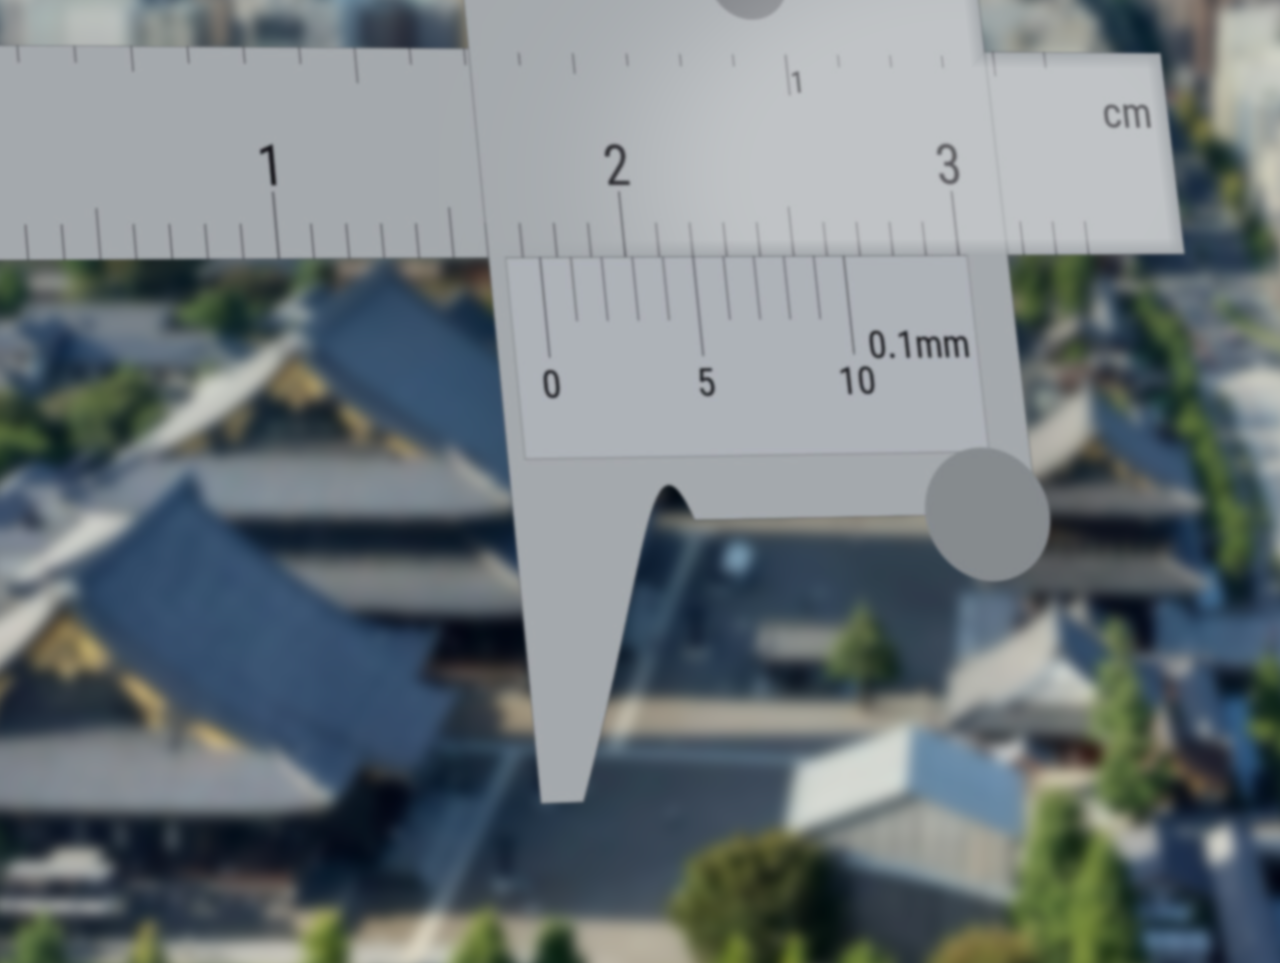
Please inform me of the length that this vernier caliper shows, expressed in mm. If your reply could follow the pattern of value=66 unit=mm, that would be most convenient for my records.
value=17.5 unit=mm
